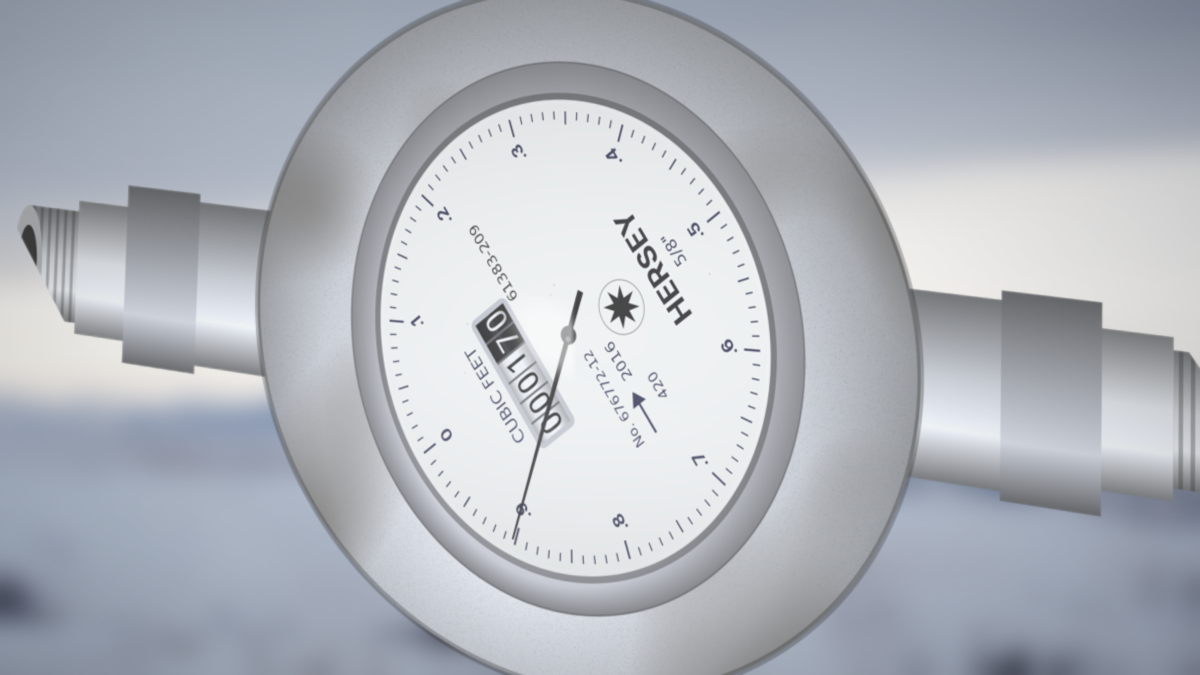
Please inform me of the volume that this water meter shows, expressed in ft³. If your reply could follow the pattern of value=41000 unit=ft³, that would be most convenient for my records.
value=169.90 unit=ft³
